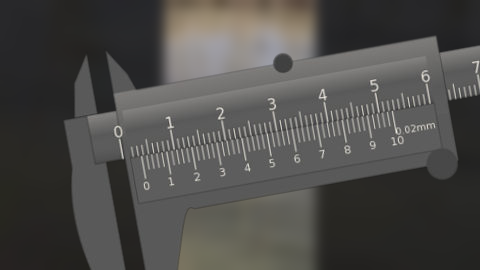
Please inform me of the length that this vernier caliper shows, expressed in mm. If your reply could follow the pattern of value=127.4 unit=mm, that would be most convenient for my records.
value=3.6 unit=mm
